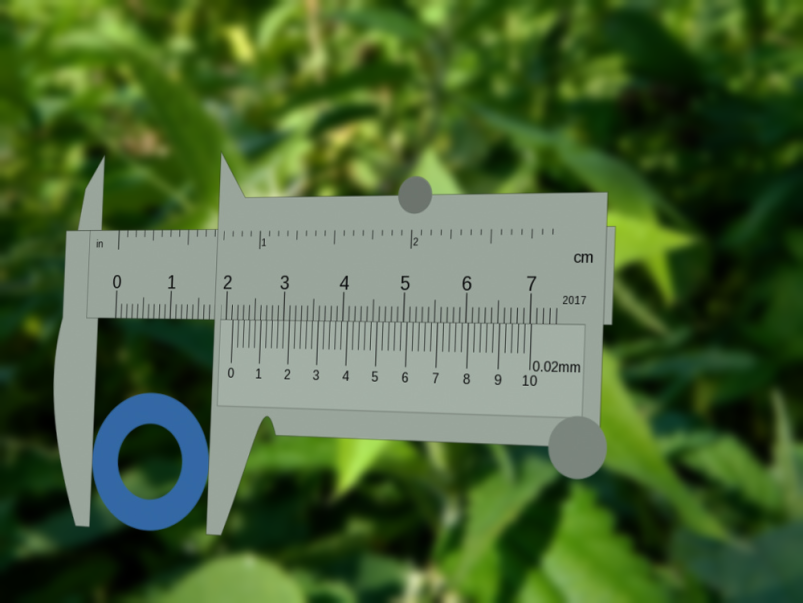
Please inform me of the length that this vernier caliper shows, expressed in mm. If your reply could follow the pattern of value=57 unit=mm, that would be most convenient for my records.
value=21.2 unit=mm
